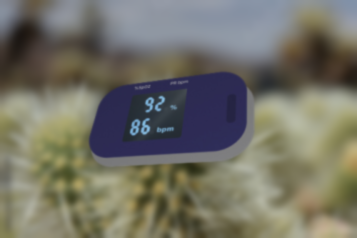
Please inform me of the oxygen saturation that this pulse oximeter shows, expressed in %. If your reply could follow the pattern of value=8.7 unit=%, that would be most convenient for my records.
value=92 unit=%
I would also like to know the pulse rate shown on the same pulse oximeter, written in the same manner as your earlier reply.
value=86 unit=bpm
